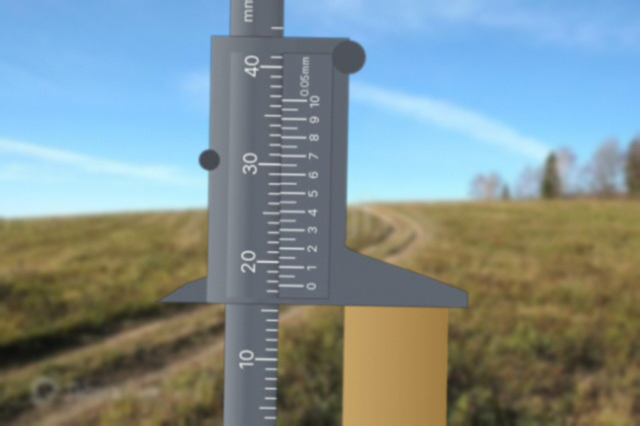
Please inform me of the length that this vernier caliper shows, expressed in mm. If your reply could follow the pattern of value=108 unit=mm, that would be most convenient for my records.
value=17.6 unit=mm
